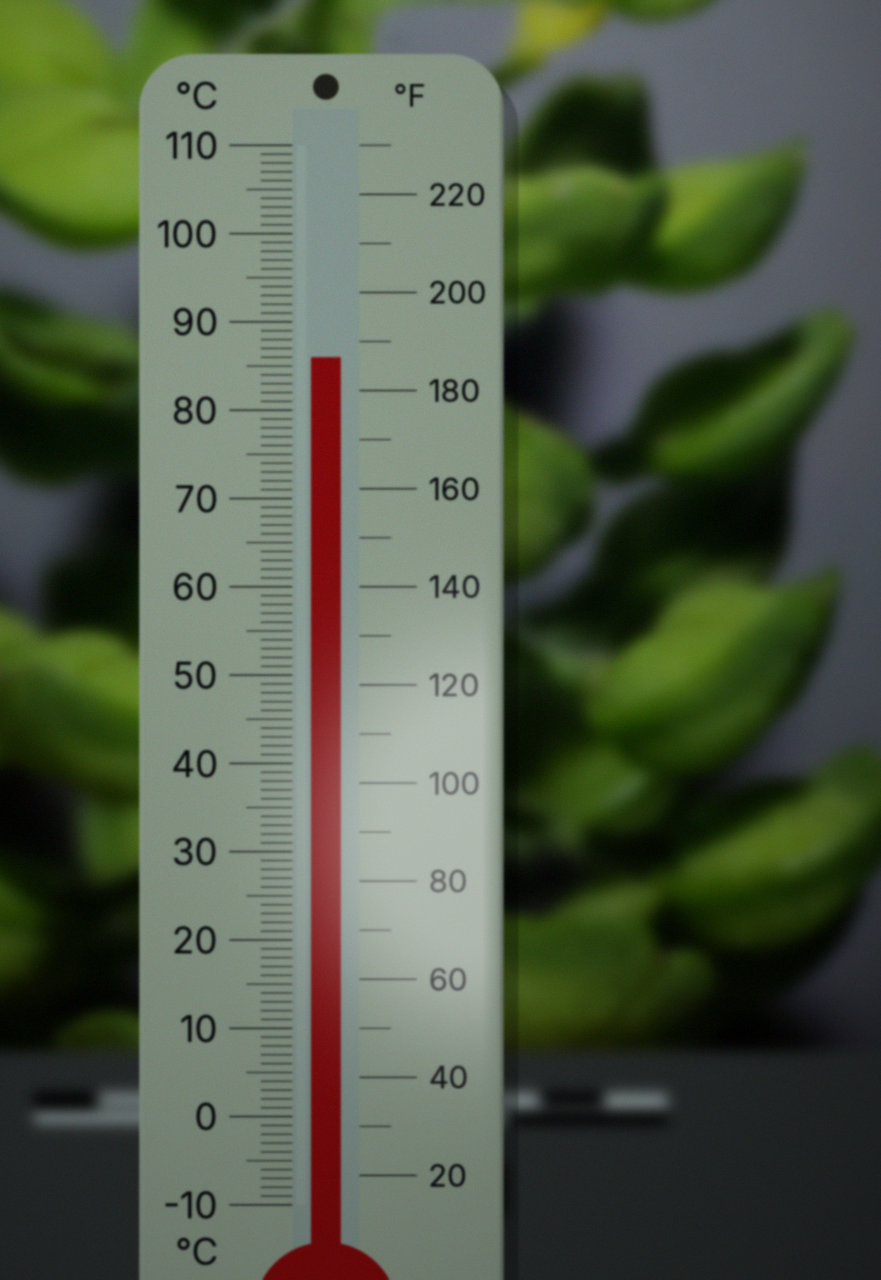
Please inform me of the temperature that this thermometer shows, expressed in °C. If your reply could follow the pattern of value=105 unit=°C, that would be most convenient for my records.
value=86 unit=°C
